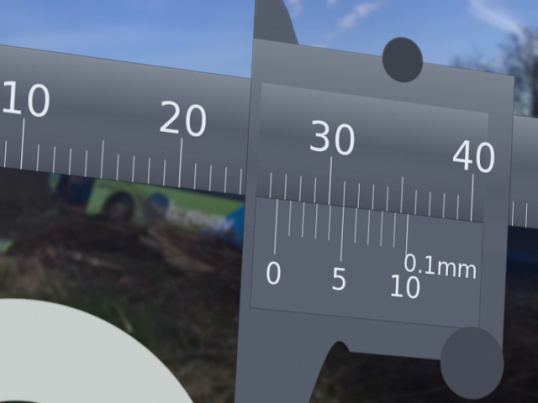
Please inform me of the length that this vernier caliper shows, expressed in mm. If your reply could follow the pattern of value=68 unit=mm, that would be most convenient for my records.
value=26.5 unit=mm
